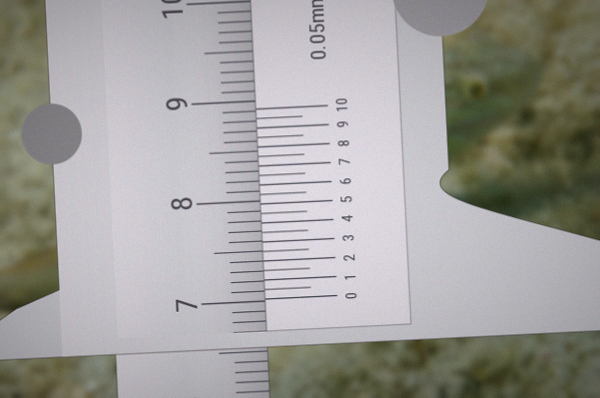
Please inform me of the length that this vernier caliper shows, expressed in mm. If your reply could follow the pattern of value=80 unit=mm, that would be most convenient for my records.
value=70.2 unit=mm
